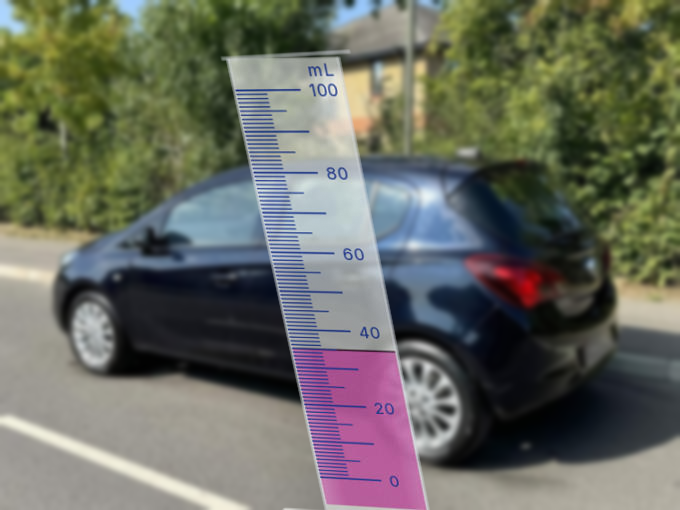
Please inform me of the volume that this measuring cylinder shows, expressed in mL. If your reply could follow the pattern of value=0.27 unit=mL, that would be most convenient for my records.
value=35 unit=mL
